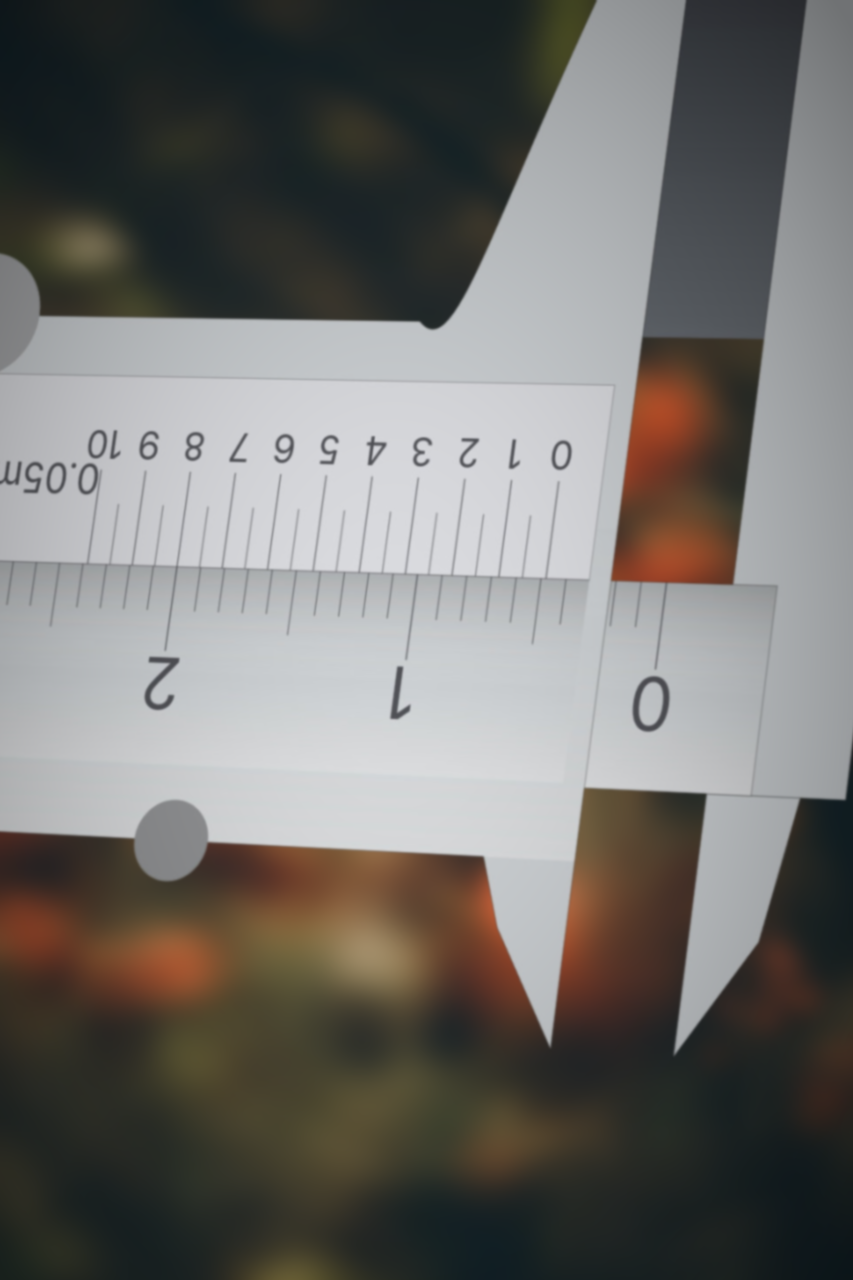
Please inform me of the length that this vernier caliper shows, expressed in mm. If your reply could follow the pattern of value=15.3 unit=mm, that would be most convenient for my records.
value=4.8 unit=mm
